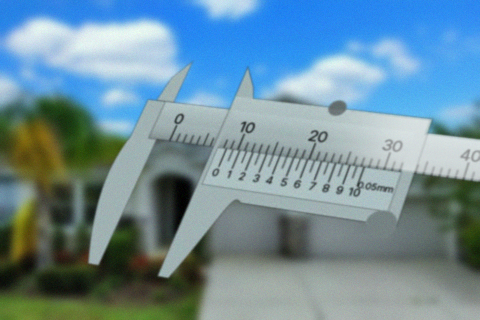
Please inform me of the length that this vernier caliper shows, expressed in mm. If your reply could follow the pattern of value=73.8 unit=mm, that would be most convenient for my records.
value=8.4 unit=mm
